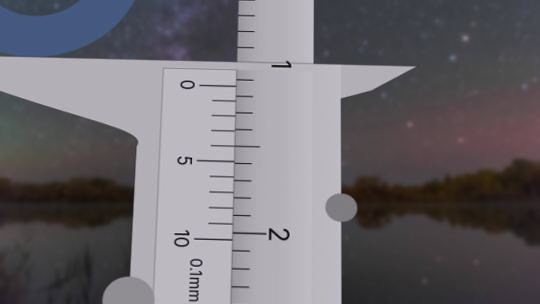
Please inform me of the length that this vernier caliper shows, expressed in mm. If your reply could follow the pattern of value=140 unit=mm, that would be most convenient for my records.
value=11.4 unit=mm
